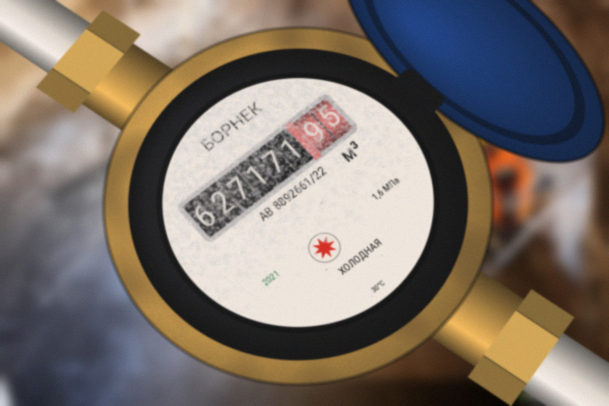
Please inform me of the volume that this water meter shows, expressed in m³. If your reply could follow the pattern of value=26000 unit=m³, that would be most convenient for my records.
value=627171.95 unit=m³
